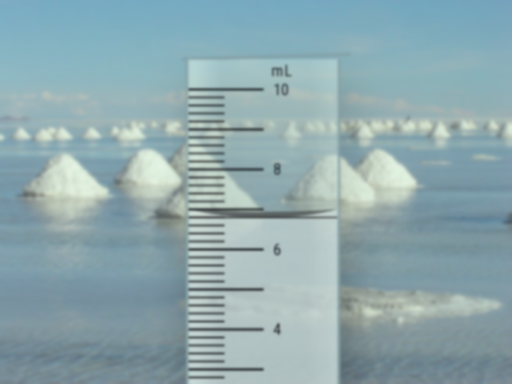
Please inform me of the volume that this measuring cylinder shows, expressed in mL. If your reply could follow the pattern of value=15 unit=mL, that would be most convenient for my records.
value=6.8 unit=mL
